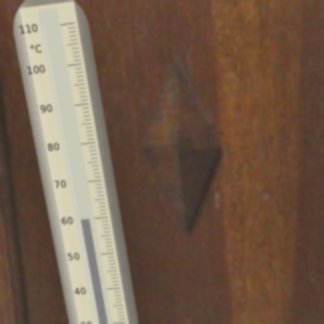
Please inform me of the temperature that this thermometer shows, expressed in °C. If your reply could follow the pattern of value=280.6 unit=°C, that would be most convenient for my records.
value=60 unit=°C
